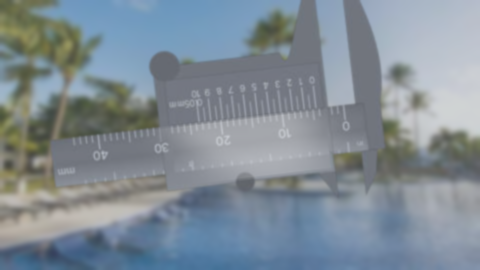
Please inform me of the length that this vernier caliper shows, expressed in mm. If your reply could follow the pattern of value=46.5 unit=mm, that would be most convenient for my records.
value=4.5 unit=mm
